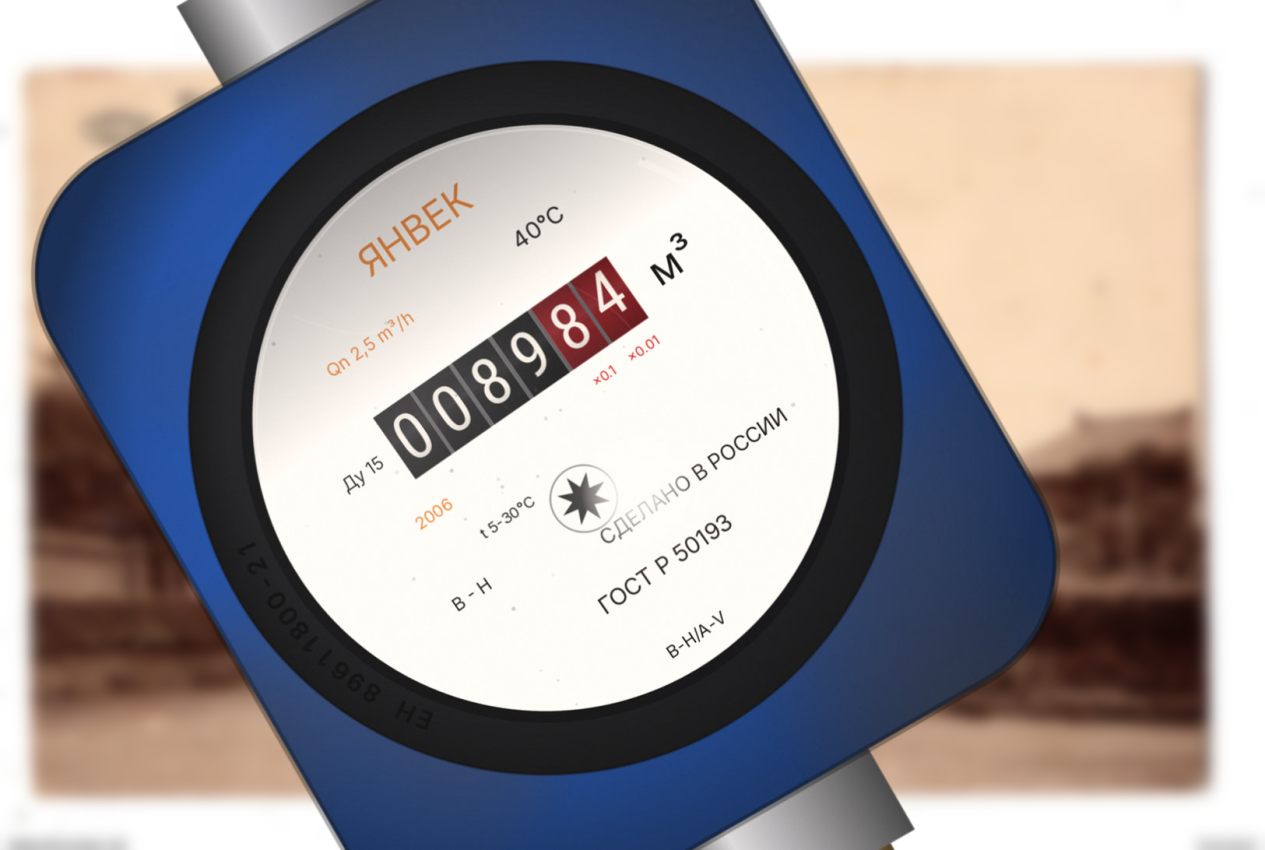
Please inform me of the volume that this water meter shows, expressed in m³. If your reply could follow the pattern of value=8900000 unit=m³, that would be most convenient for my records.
value=89.84 unit=m³
